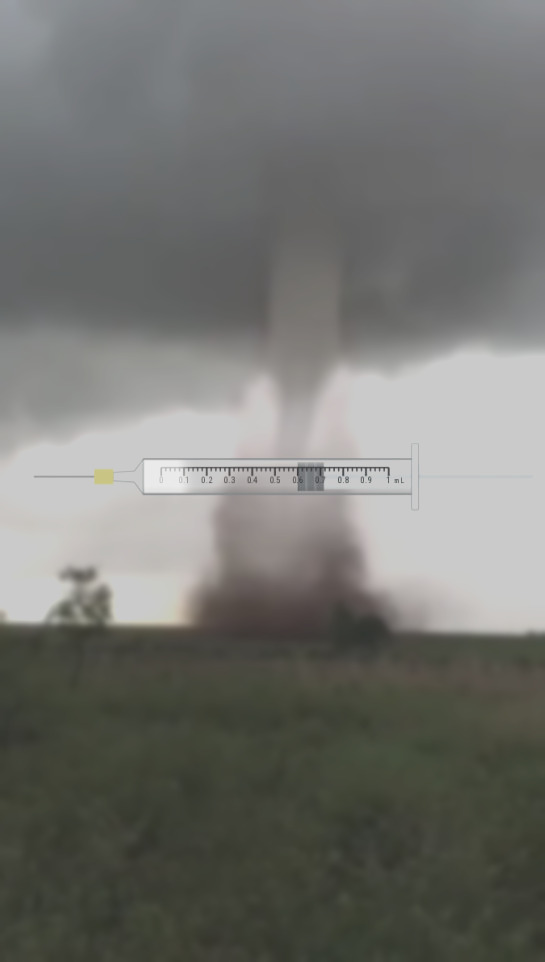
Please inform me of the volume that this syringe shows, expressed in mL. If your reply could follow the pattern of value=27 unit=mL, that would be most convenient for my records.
value=0.6 unit=mL
